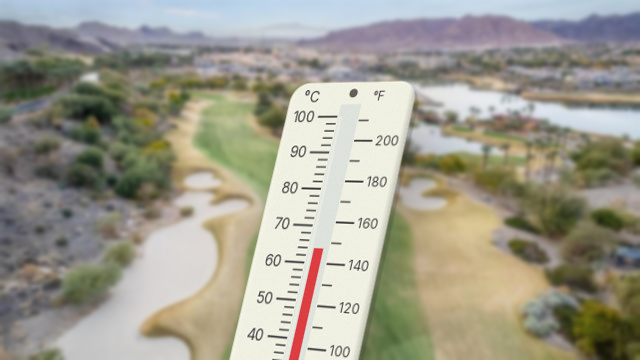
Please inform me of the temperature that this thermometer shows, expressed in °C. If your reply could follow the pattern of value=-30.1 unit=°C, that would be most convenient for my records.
value=64 unit=°C
